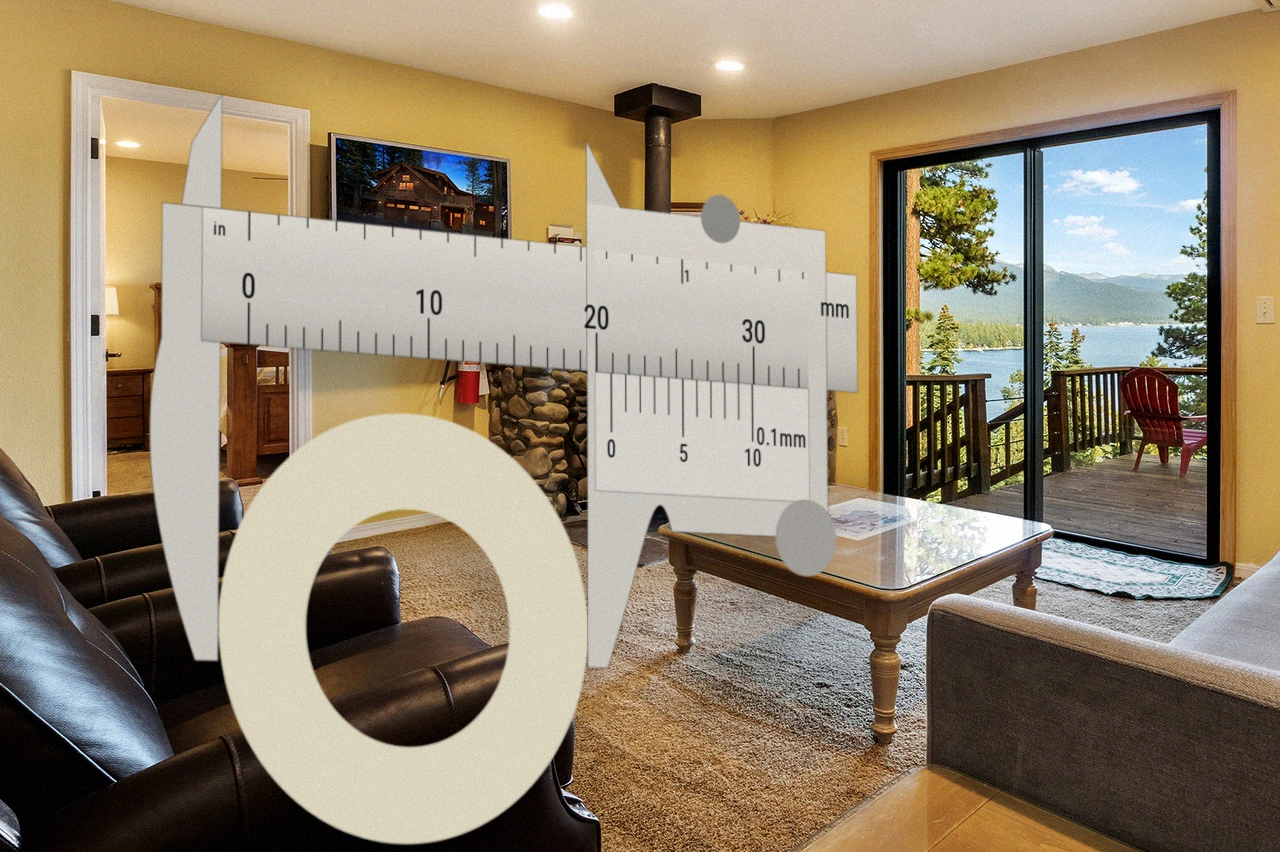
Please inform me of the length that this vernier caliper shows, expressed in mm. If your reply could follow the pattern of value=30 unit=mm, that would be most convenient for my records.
value=20.9 unit=mm
